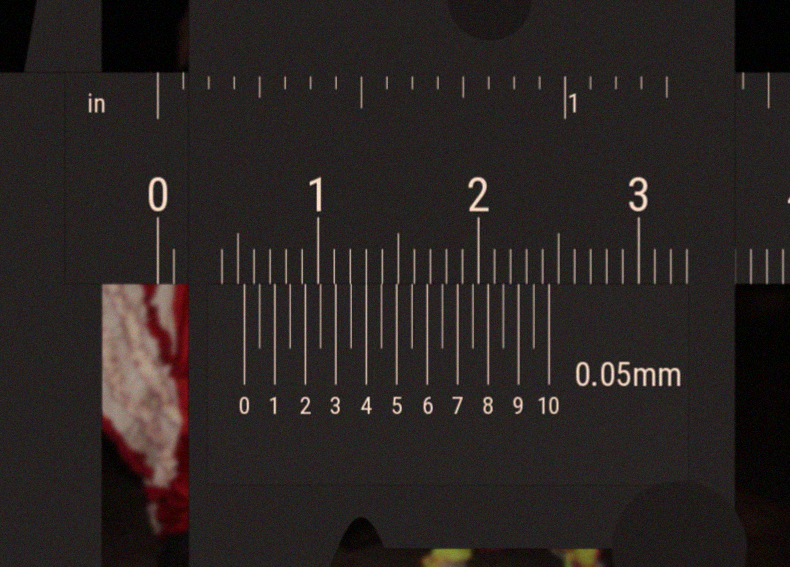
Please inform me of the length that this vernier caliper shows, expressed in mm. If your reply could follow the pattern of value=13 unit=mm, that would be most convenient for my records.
value=5.4 unit=mm
